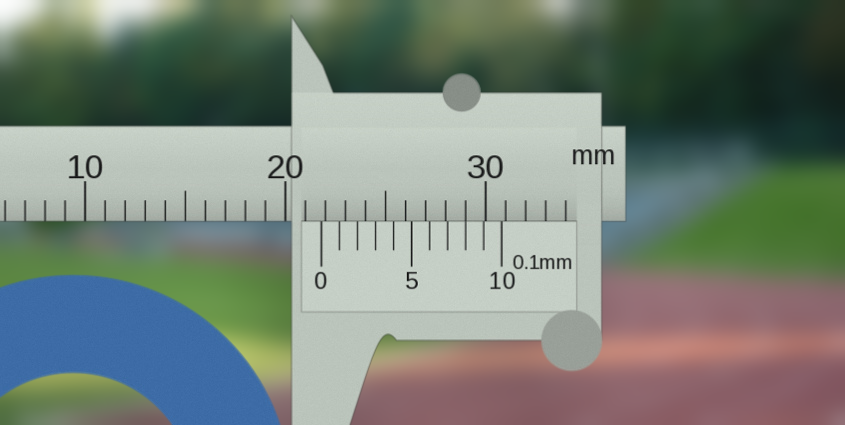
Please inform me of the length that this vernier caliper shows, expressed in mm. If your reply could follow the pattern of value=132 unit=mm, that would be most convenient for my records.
value=21.8 unit=mm
